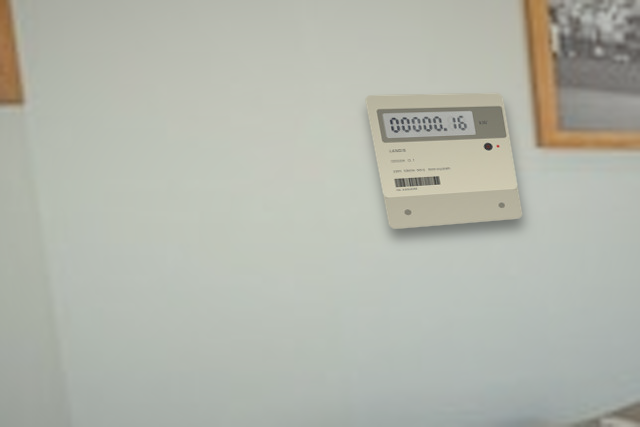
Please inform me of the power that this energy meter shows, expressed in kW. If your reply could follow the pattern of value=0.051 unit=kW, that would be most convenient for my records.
value=0.16 unit=kW
